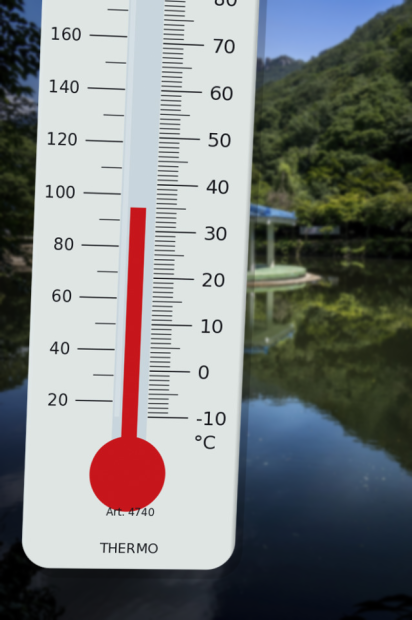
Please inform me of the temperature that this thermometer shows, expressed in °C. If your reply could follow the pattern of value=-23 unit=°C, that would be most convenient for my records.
value=35 unit=°C
